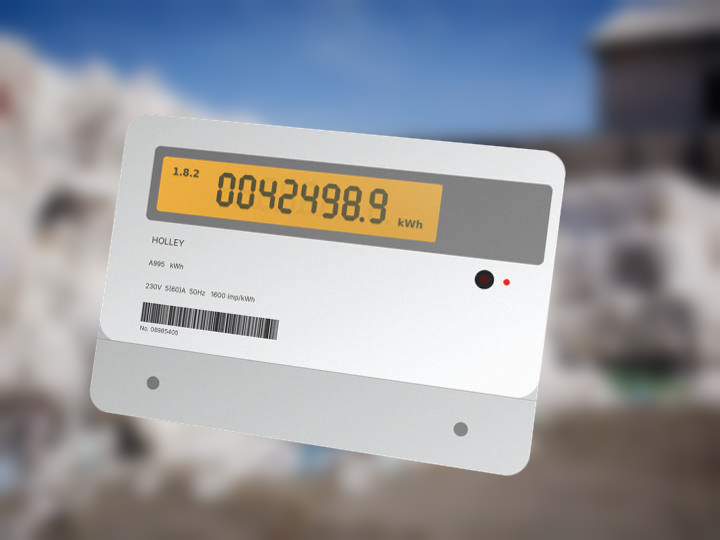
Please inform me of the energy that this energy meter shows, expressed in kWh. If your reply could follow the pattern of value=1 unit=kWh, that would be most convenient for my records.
value=42498.9 unit=kWh
